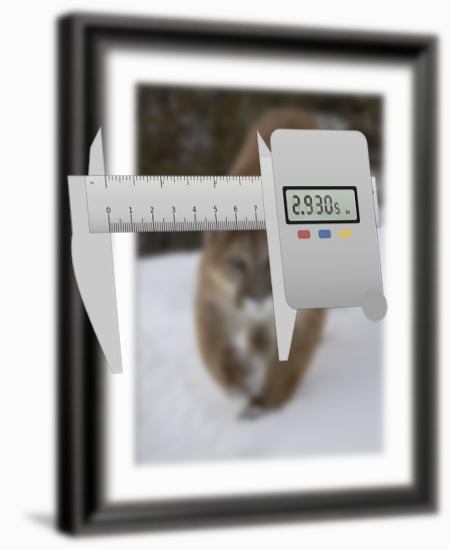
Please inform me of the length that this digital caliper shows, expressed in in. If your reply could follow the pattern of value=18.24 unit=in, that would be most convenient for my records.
value=2.9305 unit=in
